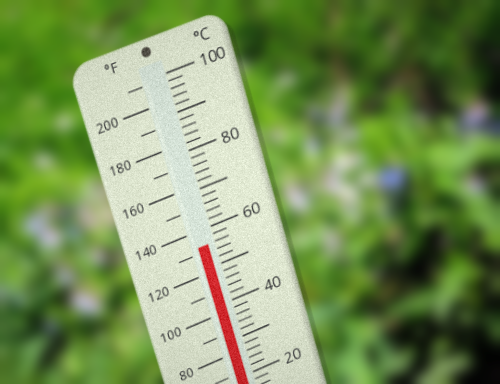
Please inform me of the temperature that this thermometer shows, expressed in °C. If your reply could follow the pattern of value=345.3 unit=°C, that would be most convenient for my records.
value=56 unit=°C
